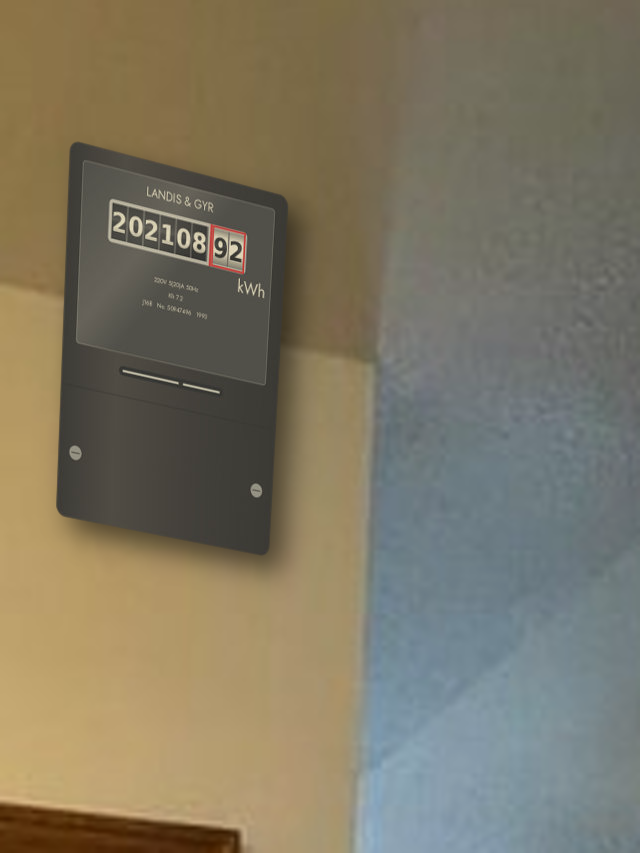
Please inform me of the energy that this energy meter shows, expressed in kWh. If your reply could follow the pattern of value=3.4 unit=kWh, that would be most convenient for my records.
value=202108.92 unit=kWh
